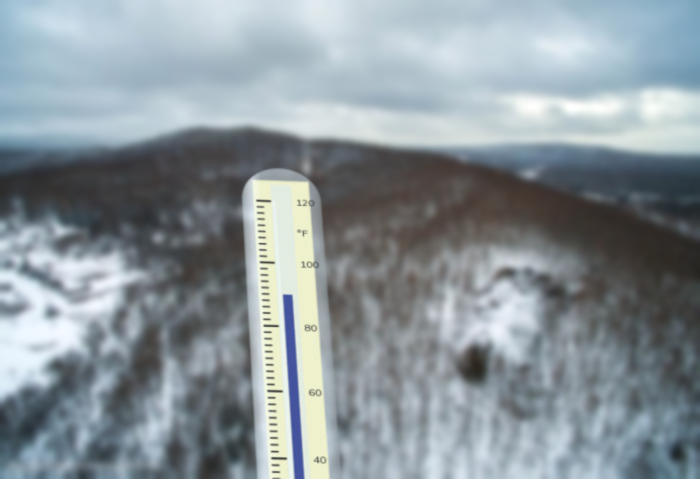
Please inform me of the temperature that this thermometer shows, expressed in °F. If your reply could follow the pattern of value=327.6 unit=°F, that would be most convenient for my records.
value=90 unit=°F
